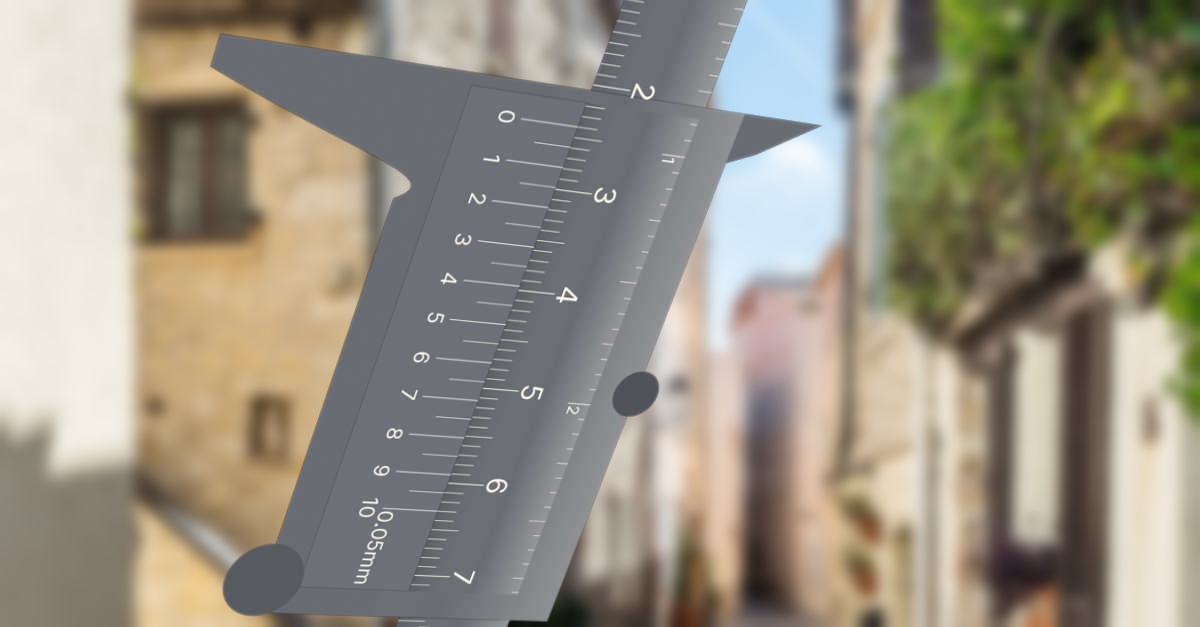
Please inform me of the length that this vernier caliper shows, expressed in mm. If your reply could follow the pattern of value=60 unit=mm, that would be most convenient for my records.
value=24.0 unit=mm
